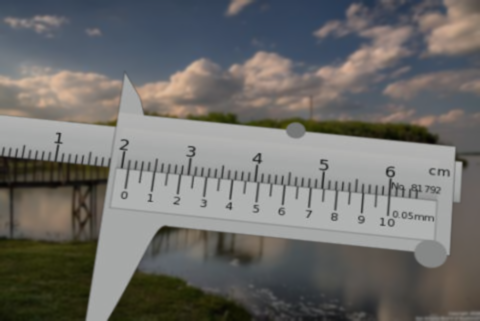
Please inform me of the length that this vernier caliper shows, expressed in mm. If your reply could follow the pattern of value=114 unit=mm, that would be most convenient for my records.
value=21.0 unit=mm
